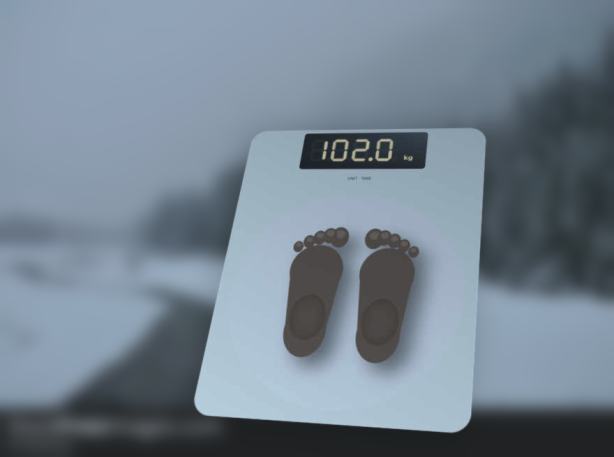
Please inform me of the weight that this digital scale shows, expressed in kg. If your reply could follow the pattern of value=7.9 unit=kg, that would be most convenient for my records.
value=102.0 unit=kg
